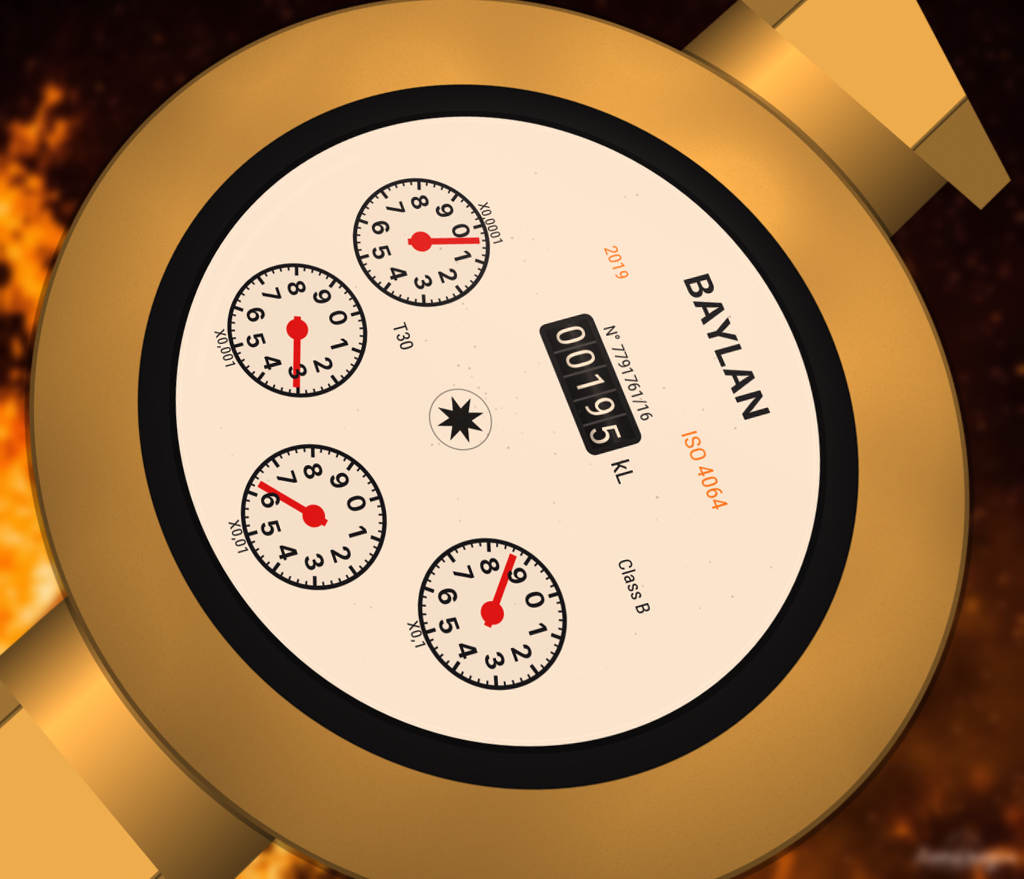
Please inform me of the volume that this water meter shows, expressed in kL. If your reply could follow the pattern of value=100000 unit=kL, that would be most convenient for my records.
value=194.8630 unit=kL
